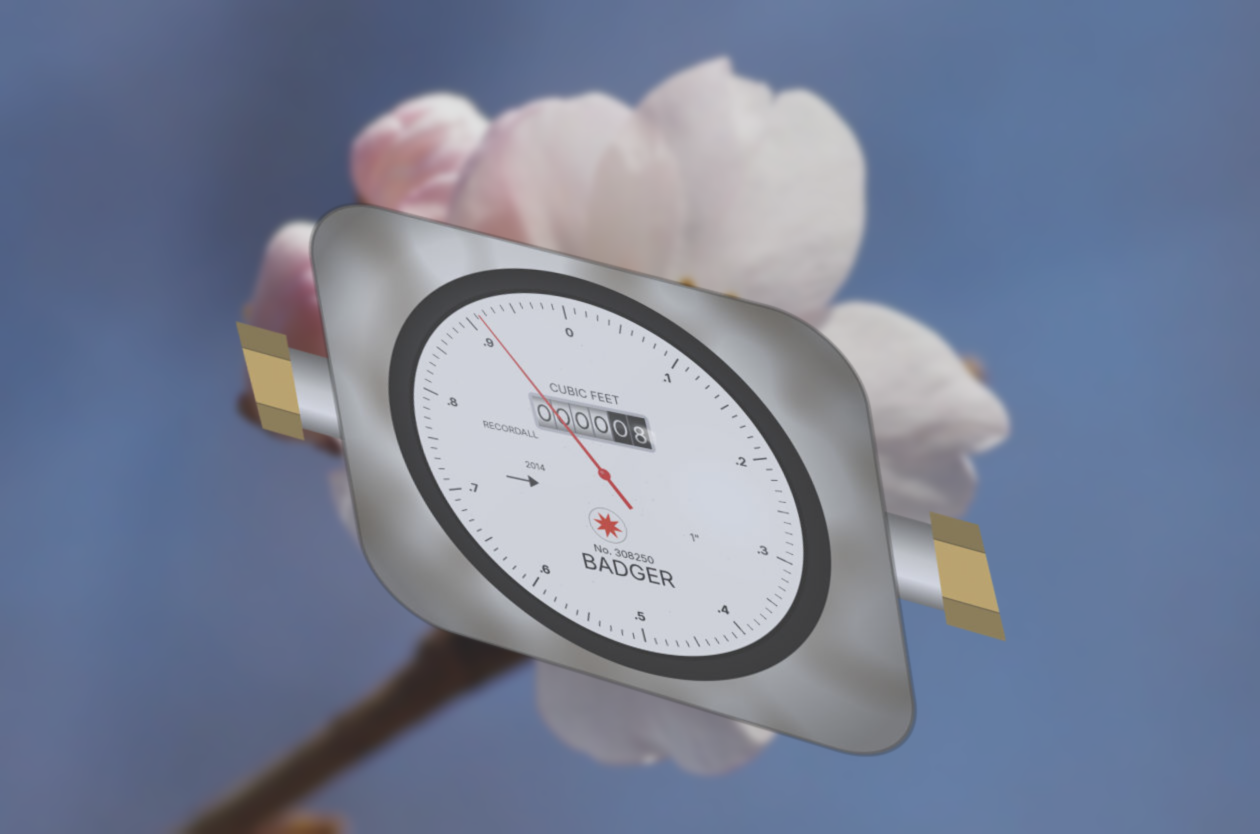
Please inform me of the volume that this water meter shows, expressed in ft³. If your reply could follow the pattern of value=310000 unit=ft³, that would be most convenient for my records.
value=7.91 unit=ft³
